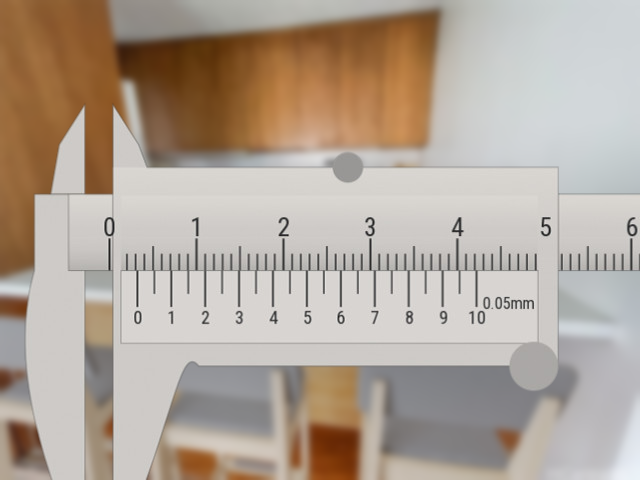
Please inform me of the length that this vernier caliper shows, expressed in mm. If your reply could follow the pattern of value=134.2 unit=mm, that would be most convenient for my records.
value=3.2 unit=mm
